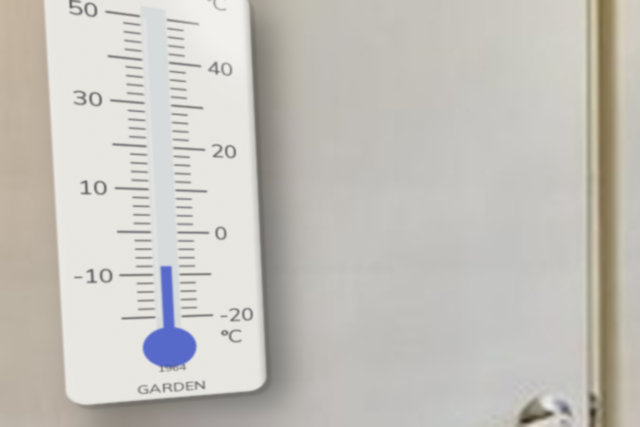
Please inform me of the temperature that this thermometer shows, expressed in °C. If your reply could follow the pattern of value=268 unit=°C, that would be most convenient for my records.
value=-8 unit=°C
